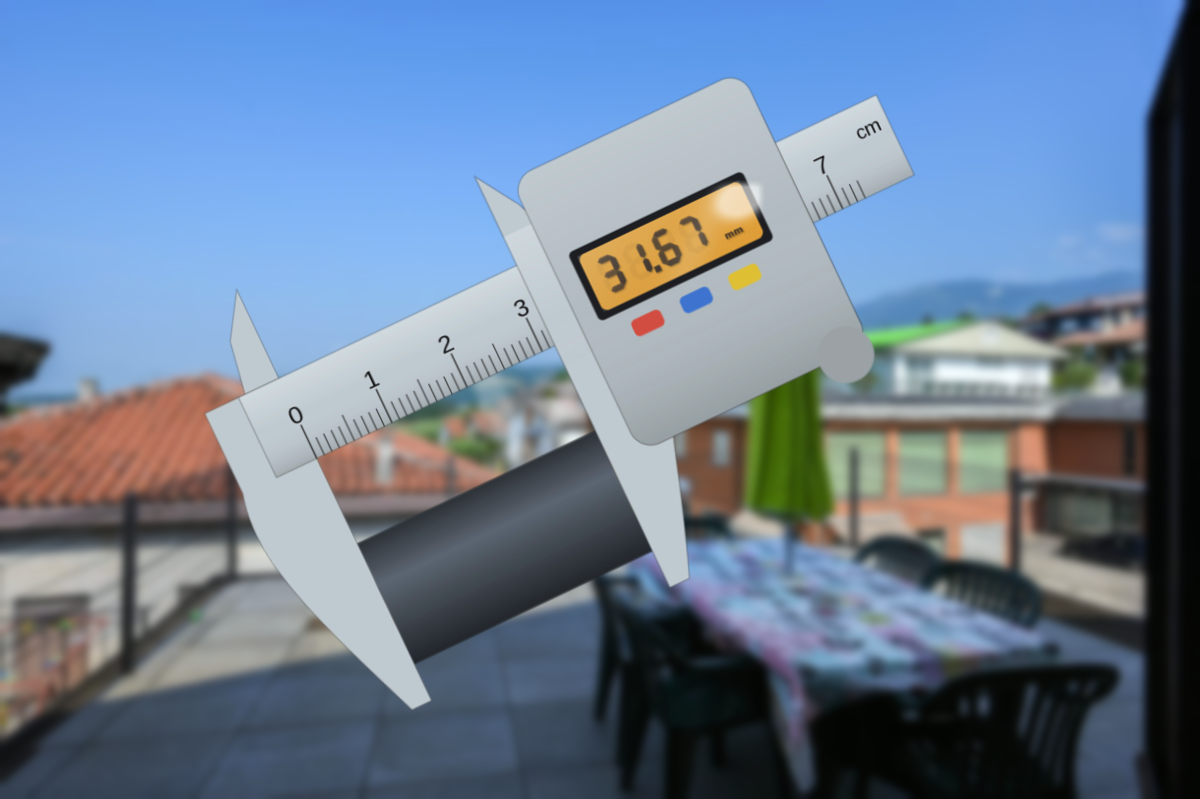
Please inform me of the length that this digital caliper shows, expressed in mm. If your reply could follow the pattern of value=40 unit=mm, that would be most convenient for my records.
value=31.67 unit=mm
